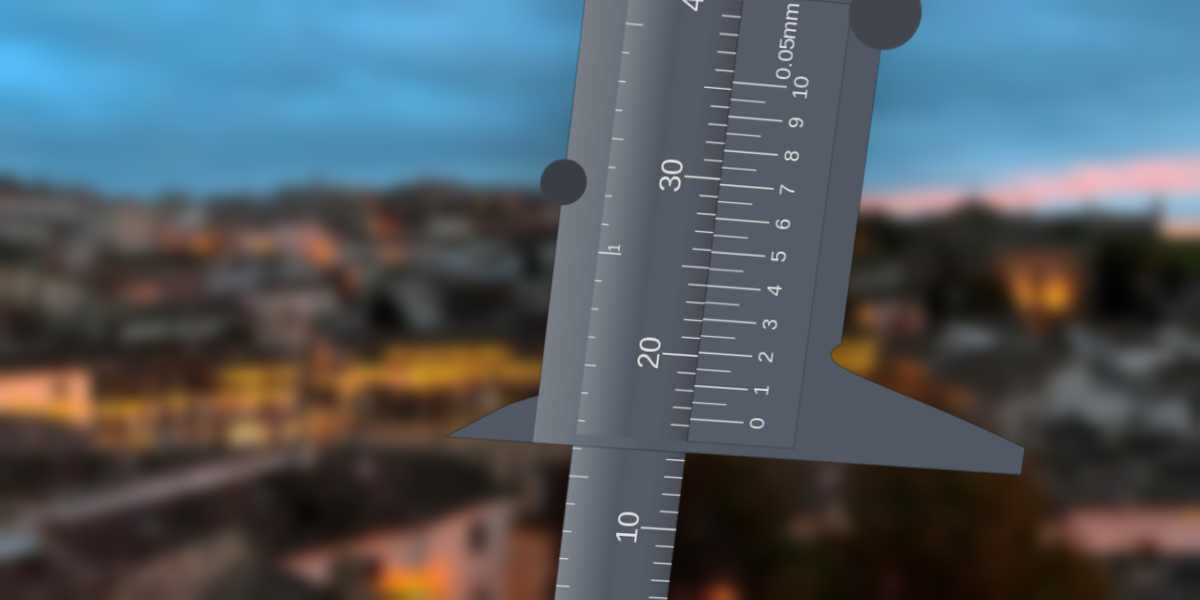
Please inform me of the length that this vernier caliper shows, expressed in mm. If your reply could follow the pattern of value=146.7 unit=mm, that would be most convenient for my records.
value=16.4 unit=mm
